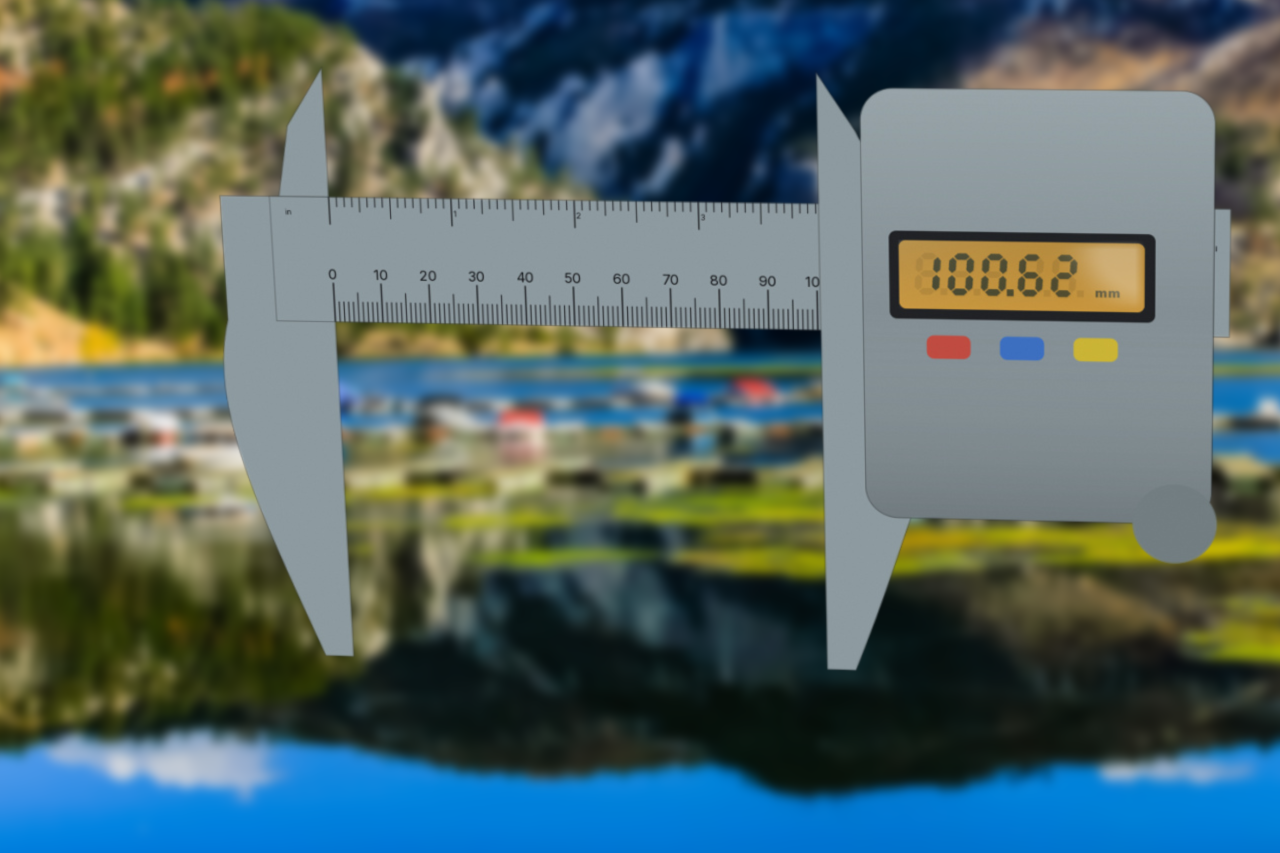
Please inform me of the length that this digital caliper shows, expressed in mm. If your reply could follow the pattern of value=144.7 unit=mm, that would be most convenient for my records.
value=100.62 unit=mm
